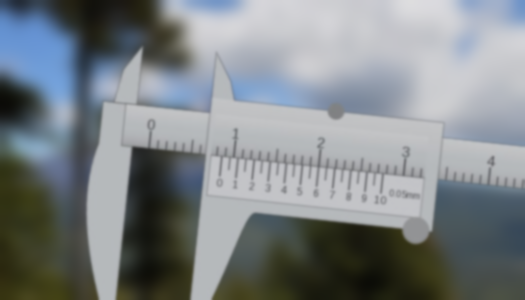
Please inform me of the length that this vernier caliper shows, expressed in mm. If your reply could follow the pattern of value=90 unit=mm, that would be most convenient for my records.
value=8.6 unit=mm
